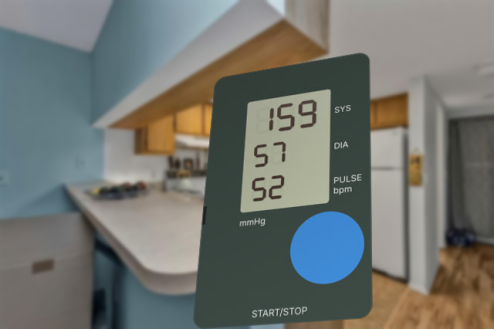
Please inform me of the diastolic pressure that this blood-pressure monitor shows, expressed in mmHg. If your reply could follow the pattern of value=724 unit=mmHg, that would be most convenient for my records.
value=57 unit=mmHg
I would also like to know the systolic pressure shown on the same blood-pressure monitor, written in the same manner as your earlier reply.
value=159 unit=mmHg
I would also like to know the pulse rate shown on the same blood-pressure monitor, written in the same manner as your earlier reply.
value=52 unit=bpm
